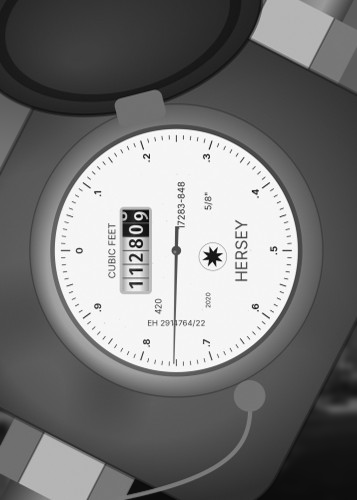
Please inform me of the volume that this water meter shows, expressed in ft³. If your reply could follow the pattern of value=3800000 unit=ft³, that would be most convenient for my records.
value=112808.75 unit=ft³
